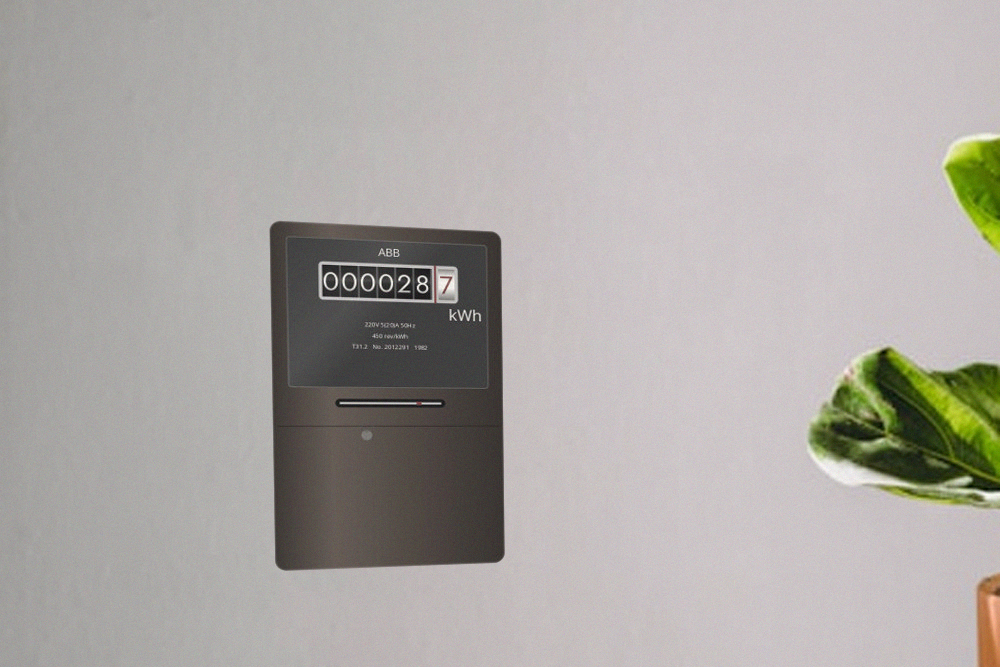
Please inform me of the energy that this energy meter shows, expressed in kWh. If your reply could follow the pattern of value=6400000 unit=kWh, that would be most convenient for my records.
value=28.7 unit=kWh
